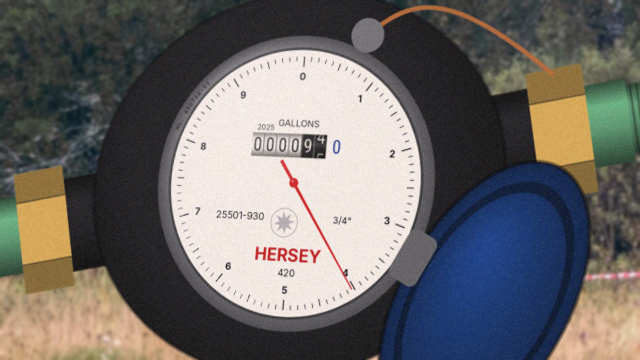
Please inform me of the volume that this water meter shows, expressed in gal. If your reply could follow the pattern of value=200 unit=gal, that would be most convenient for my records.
value=944.0 unit=gal
